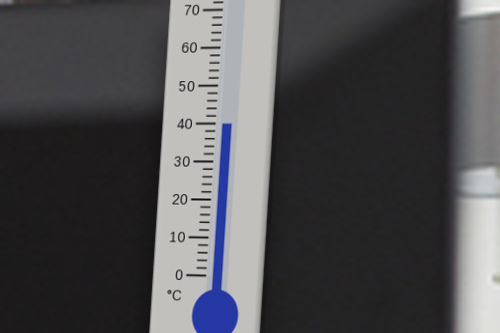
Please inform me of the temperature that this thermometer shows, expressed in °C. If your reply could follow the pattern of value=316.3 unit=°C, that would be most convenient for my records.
value=40 unit=°C
